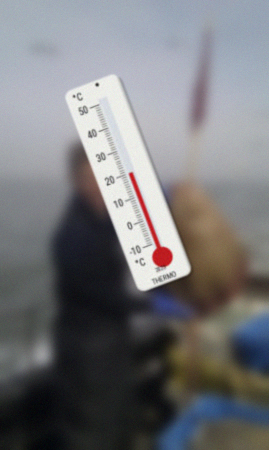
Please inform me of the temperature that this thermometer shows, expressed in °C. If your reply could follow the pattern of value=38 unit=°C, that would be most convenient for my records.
value=20 unit=°C
